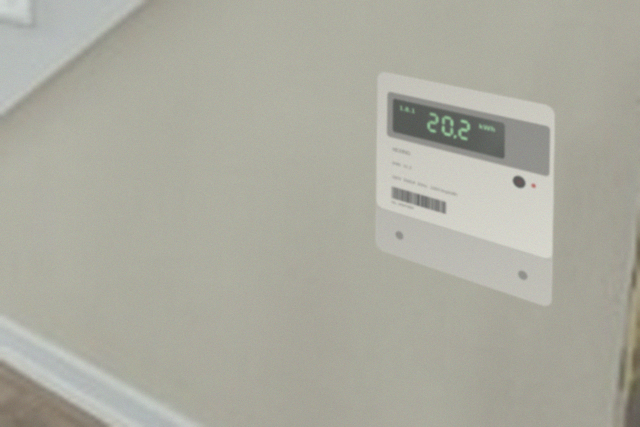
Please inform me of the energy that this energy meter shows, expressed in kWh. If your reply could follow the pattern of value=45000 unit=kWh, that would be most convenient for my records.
value=20.2 unit=kWh
